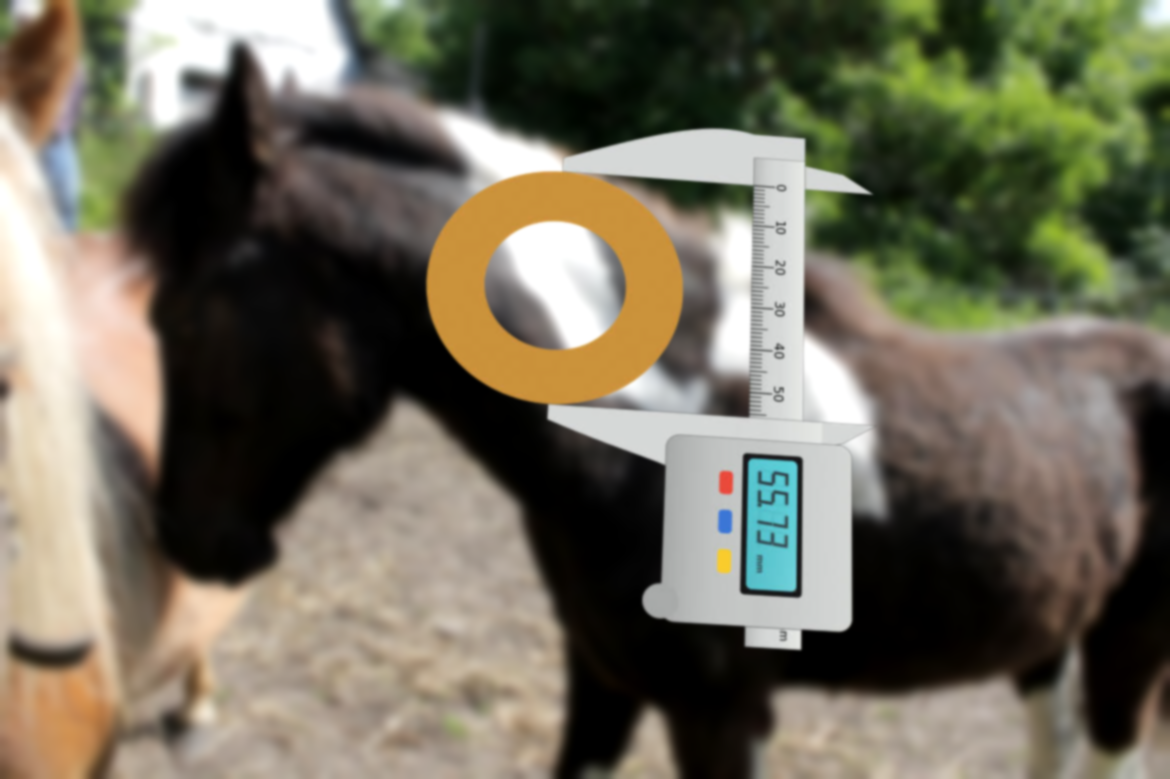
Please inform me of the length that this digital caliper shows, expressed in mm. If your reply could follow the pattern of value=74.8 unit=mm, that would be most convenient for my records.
value=55.73 unit=mm
